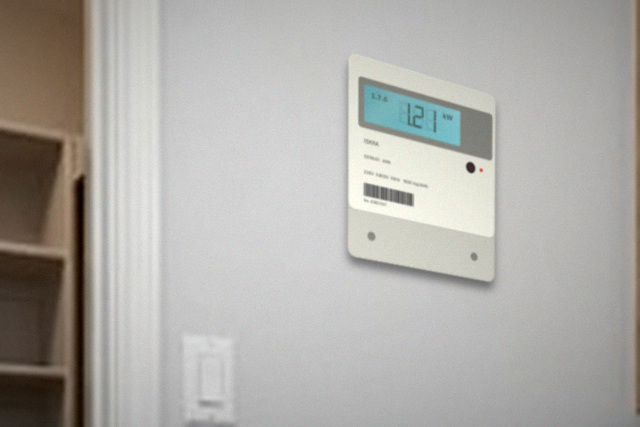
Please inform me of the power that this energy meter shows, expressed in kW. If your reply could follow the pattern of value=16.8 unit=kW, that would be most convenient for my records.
value=1.21 unit=kW
